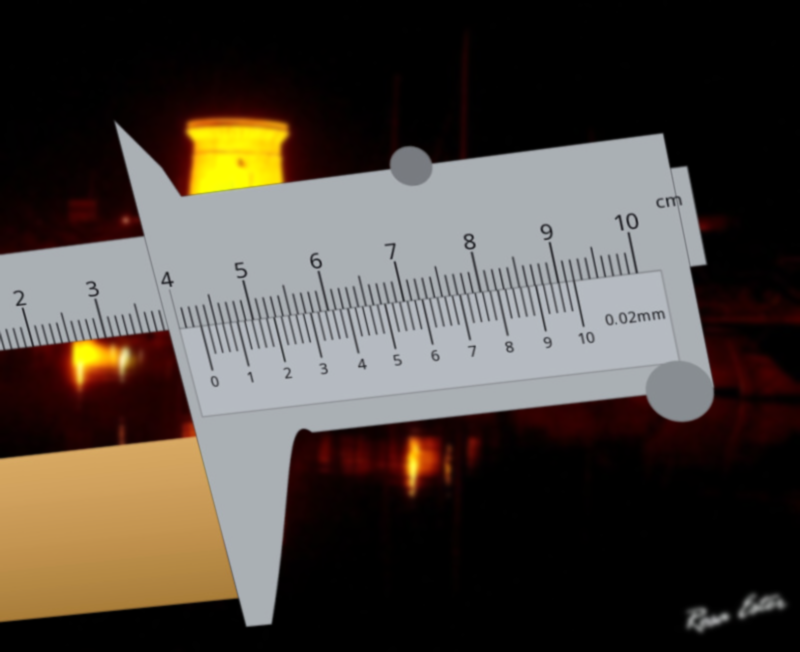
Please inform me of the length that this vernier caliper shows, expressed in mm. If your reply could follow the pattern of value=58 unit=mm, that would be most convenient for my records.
value=43.0 unit=mm
